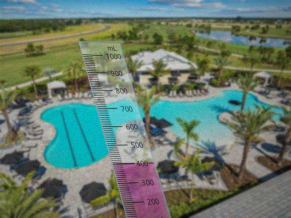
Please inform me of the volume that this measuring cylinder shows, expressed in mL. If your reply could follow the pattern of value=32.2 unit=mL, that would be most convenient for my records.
value=400 unit=mL
